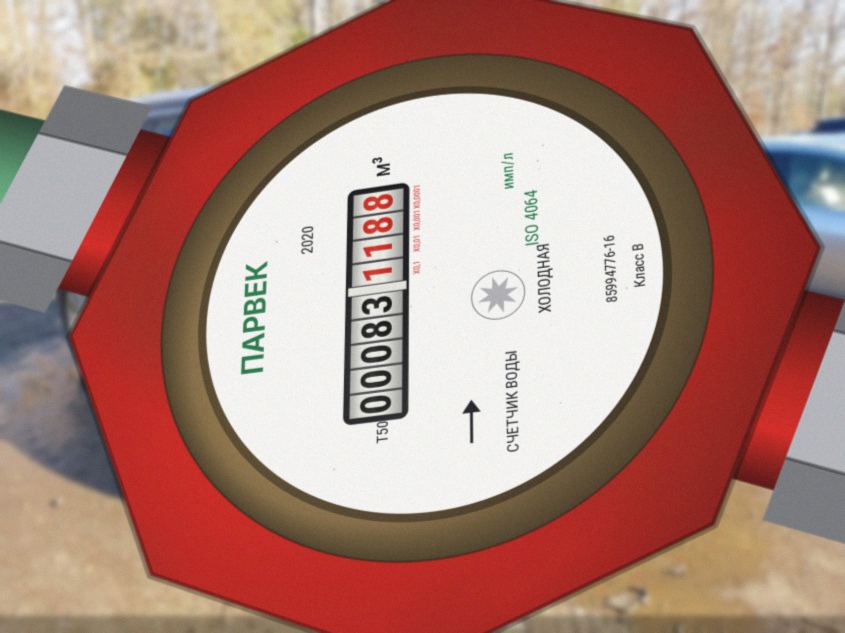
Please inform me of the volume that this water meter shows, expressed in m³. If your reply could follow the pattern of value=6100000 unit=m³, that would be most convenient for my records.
value=83.1188 unit=m³
